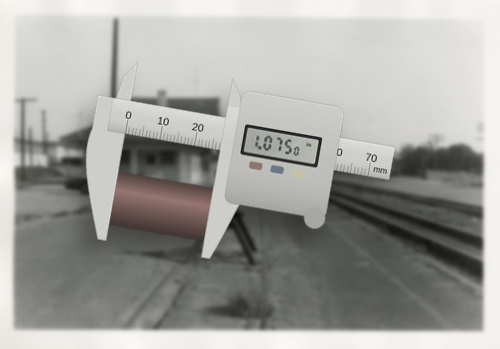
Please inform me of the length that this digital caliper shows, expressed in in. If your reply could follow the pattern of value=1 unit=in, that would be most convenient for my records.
value=1.0750 unit=in
